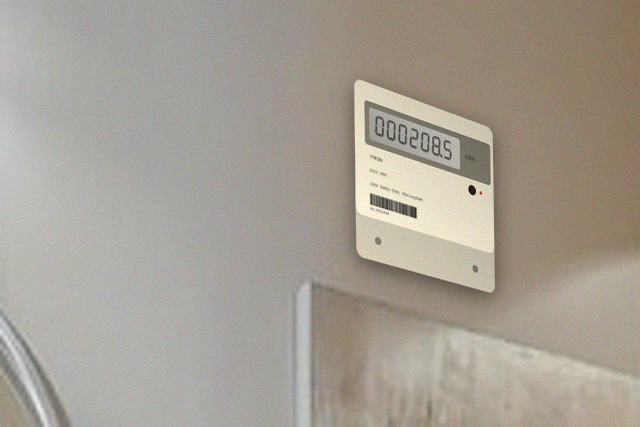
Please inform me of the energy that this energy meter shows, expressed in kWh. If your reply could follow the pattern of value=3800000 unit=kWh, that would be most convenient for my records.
value=208.5 unit=kWh
